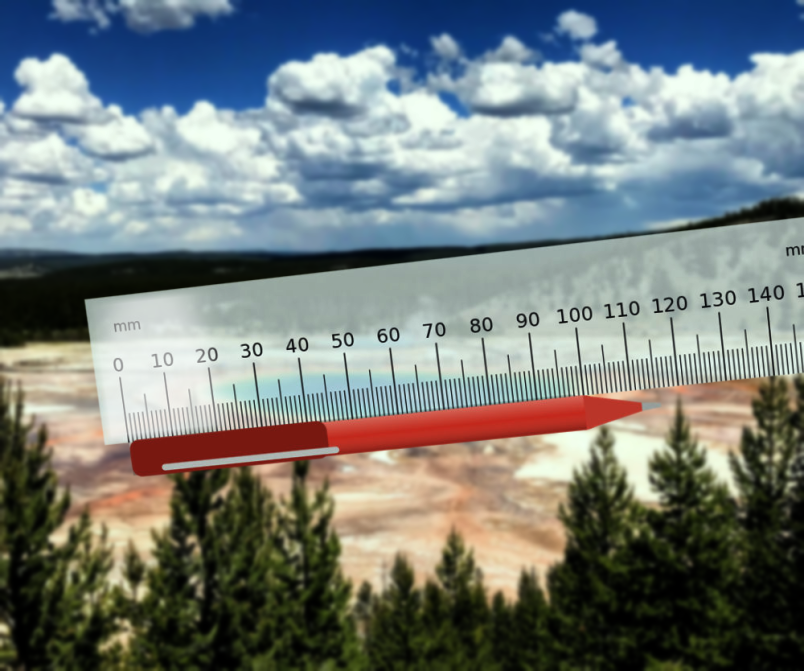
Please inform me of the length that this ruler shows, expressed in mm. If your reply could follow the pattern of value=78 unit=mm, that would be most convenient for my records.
value=116 unit=mm
